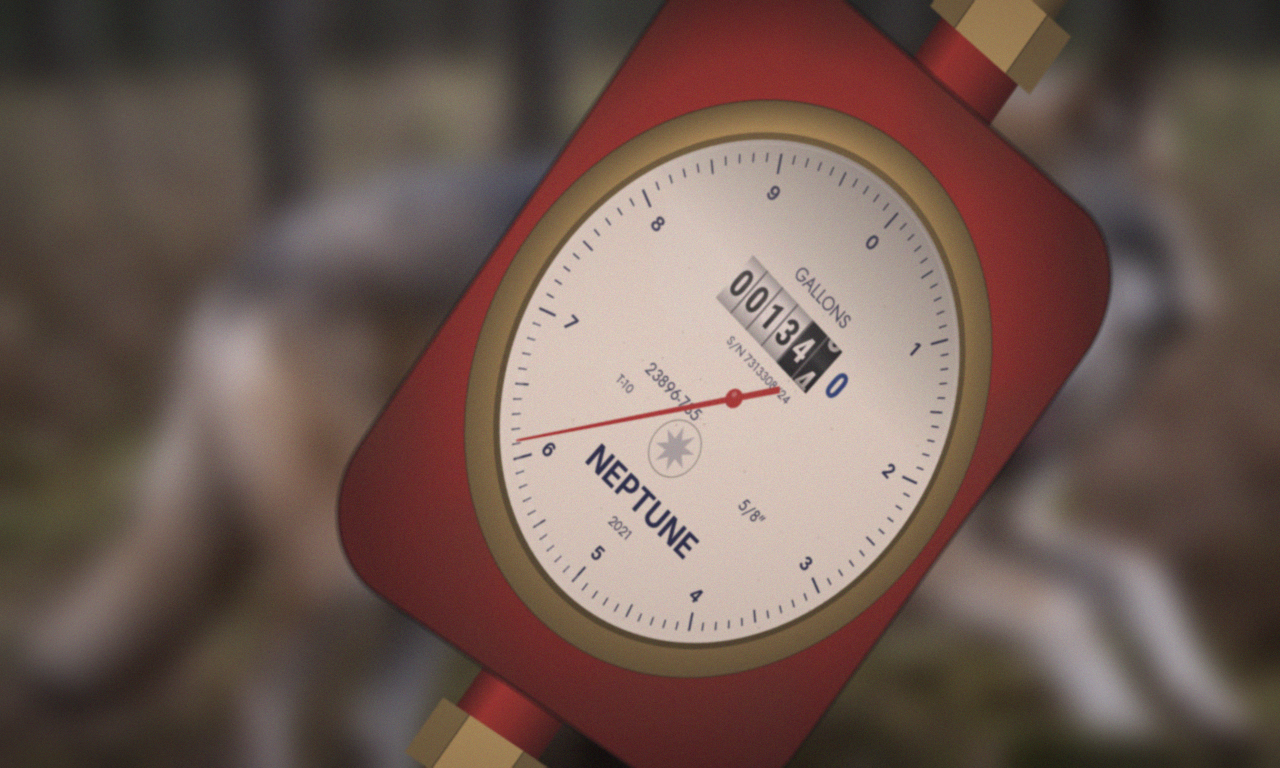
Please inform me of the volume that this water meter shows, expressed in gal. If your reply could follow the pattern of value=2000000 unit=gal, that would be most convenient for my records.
value=13436.1 unit=gal
